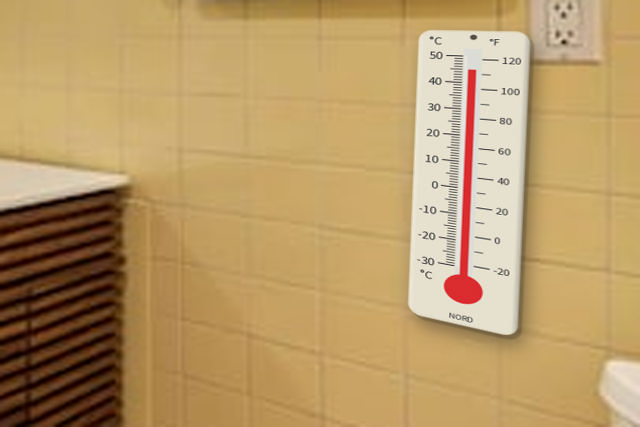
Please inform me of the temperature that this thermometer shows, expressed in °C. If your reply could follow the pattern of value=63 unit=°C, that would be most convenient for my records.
value=45 unit=°C
